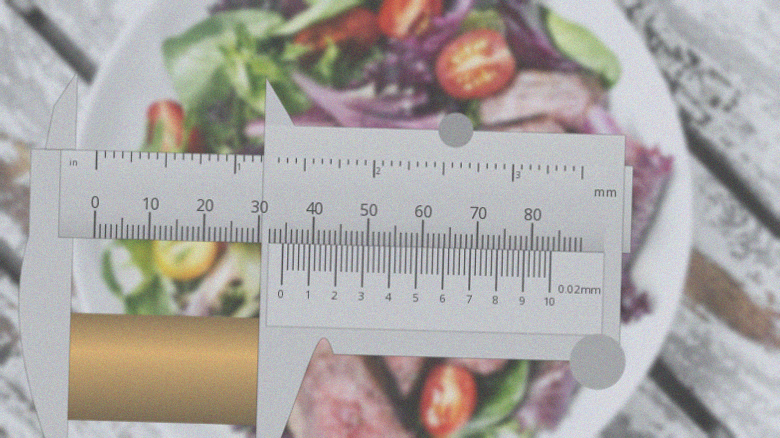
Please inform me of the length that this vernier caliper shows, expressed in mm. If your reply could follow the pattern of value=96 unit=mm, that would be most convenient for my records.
value=34.5 unit=mm
